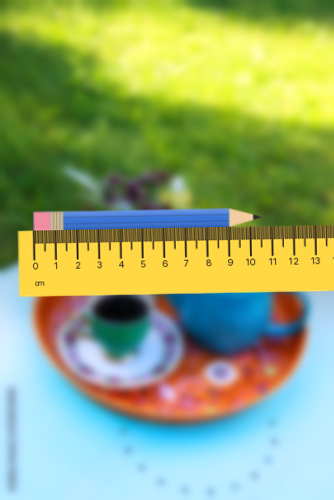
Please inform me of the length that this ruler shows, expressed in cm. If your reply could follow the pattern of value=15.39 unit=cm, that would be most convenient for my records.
value=10.5 unit=cm
